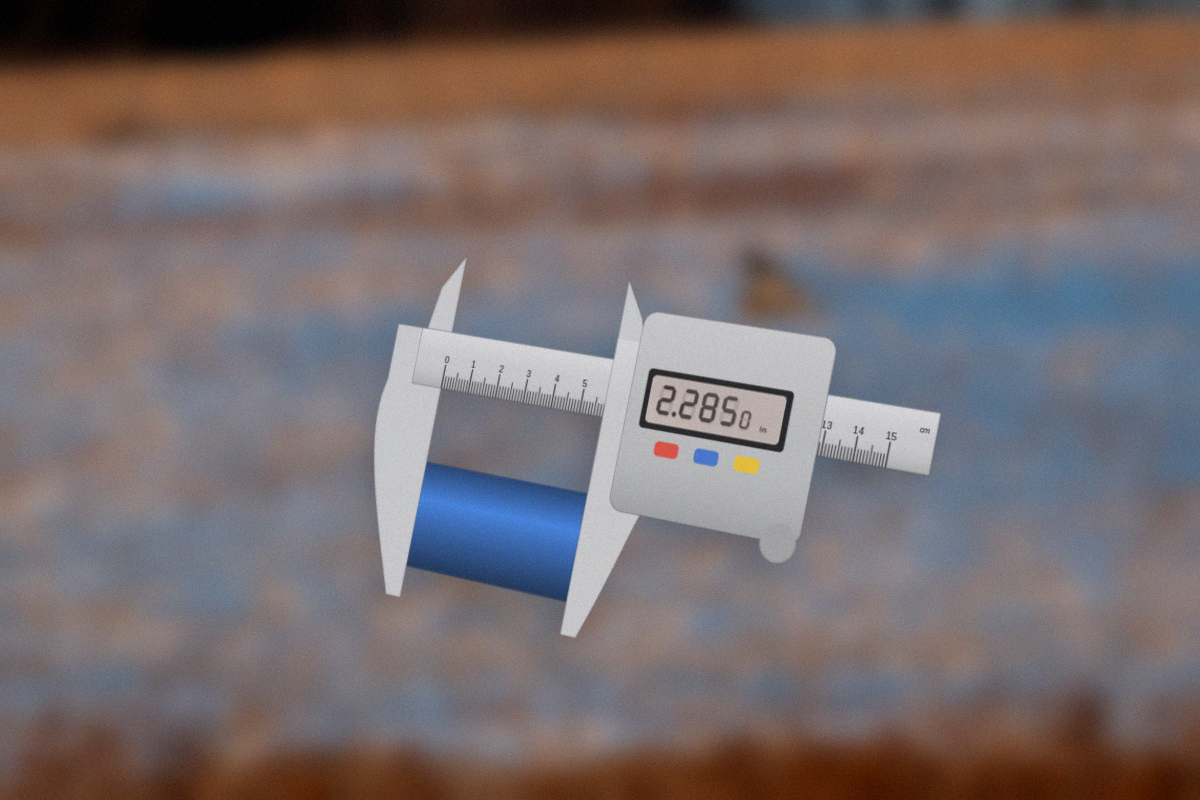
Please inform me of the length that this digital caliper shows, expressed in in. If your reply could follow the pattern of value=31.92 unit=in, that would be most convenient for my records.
value=2.2850 unit=in
